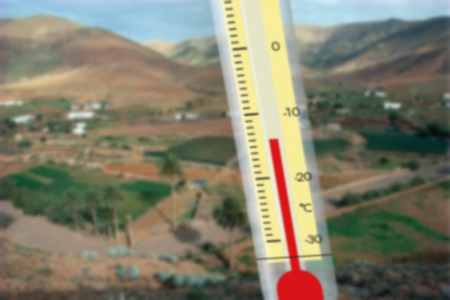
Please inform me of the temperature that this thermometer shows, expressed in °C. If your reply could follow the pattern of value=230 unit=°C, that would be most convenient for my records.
value=-14 unit=°C
